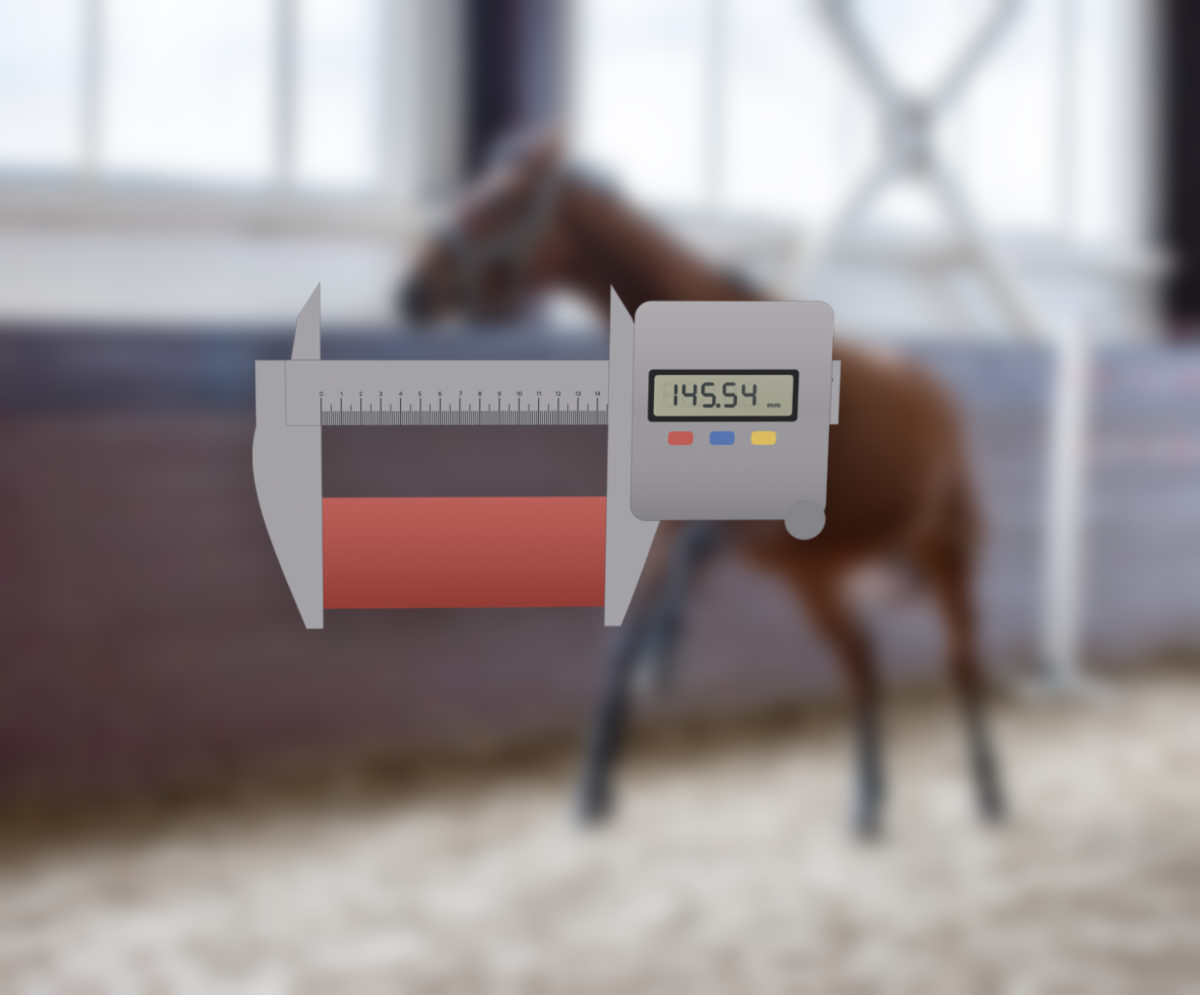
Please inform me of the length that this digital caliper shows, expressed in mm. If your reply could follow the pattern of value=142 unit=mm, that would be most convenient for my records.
value=145.54 unit=mm
